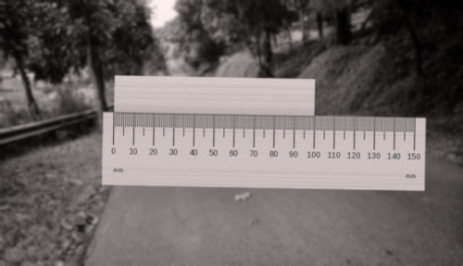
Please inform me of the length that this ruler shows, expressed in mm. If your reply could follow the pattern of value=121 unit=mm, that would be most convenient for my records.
value=100 unit=mm
